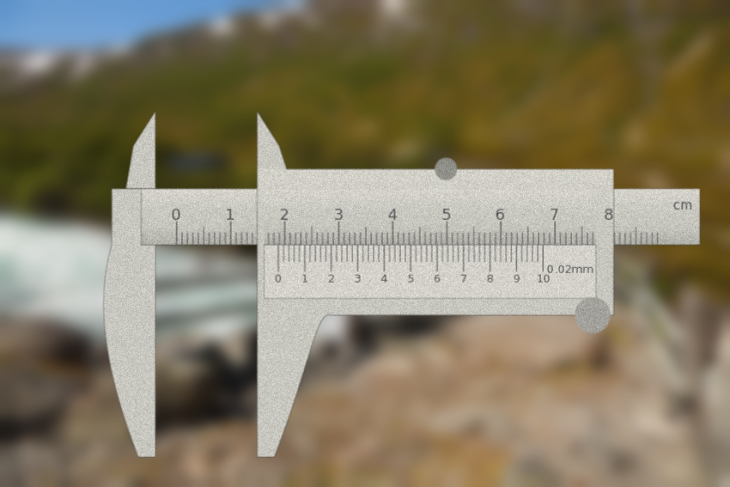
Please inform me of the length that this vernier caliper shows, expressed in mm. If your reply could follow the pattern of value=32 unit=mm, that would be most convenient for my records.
value=18.8 unit=mm
